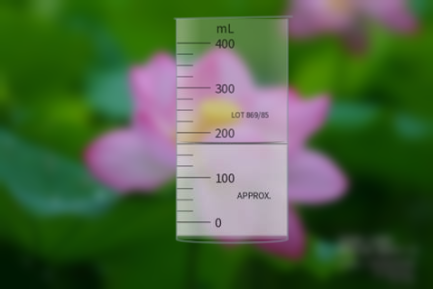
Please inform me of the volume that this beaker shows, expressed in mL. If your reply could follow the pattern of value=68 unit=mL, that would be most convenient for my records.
value=175 unit=mL
